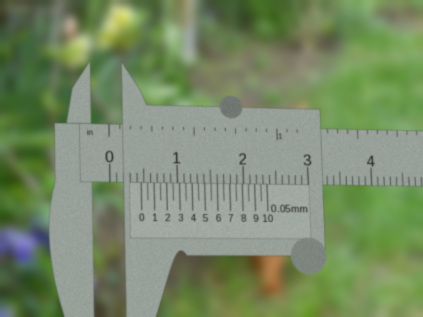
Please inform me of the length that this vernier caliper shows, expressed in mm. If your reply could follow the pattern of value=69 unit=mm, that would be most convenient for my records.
value=4.6 unit=mm
